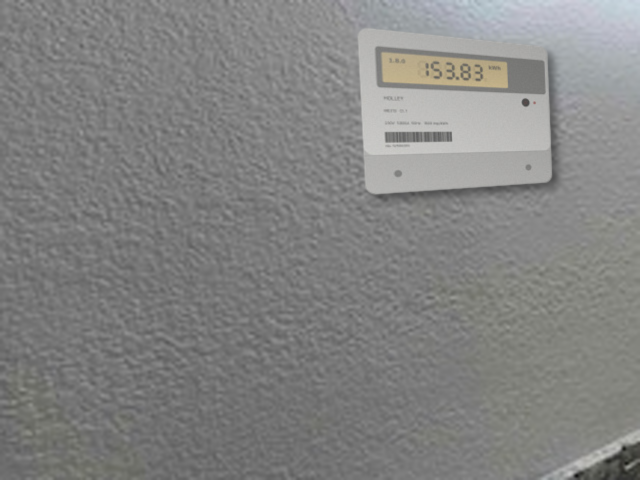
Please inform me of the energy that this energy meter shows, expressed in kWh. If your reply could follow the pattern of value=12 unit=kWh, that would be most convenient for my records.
value=153.83 unit=kWh
